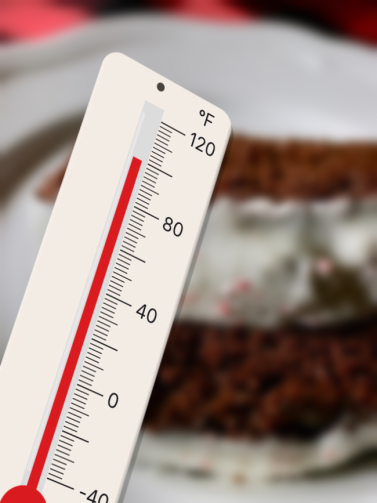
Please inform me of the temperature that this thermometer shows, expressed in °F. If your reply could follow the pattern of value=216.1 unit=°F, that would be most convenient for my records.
value=100 unit=°F
